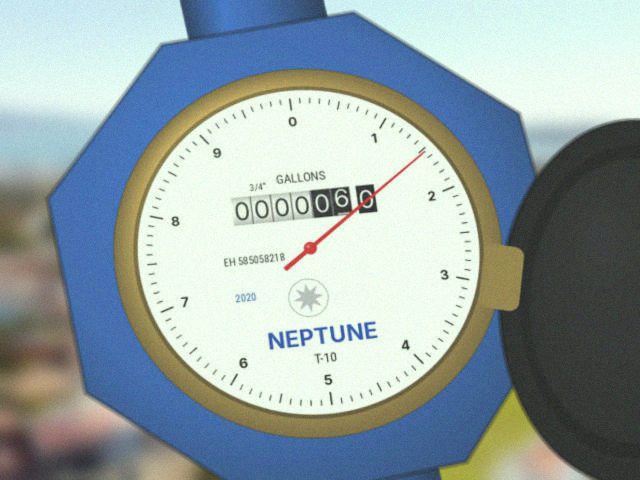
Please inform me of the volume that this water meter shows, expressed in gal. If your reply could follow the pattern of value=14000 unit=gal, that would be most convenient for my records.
value=61.5 unit=gal
